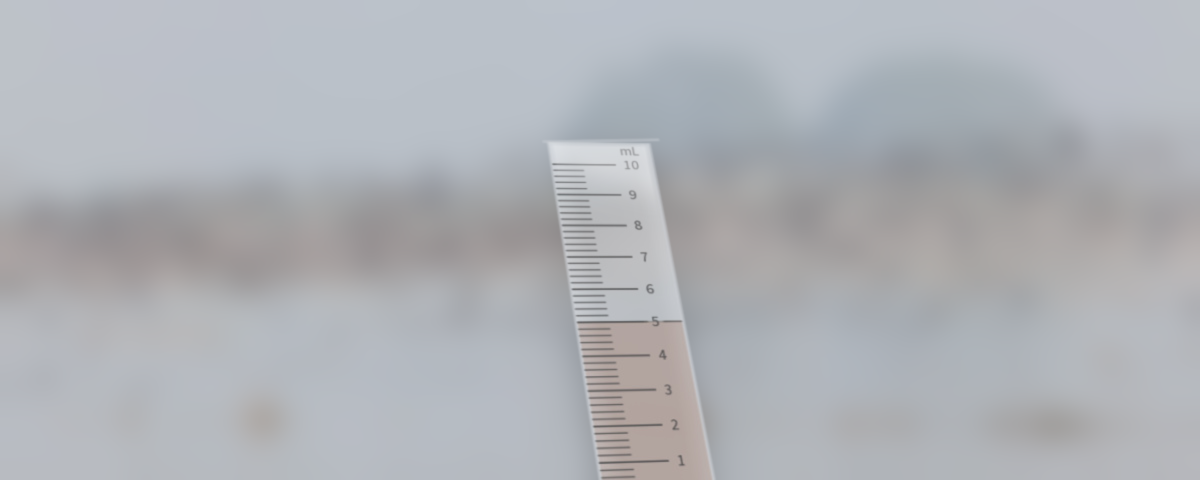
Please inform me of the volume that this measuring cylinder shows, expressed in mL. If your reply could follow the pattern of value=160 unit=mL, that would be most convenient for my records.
value=5 unit=mL
